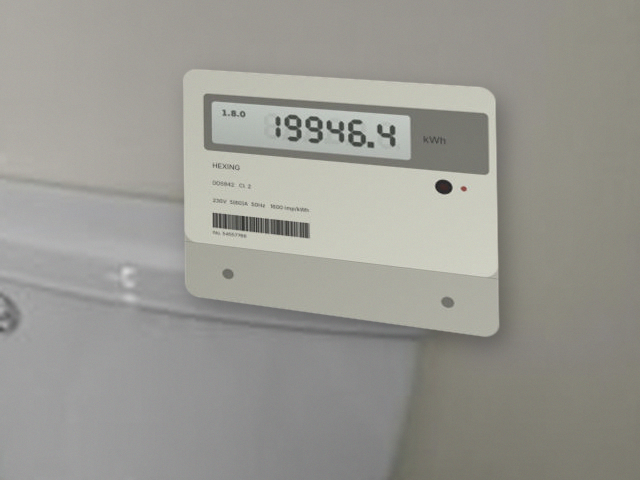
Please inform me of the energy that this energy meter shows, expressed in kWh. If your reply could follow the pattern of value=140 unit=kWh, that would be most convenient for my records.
value=19946.4 unit=kWh
